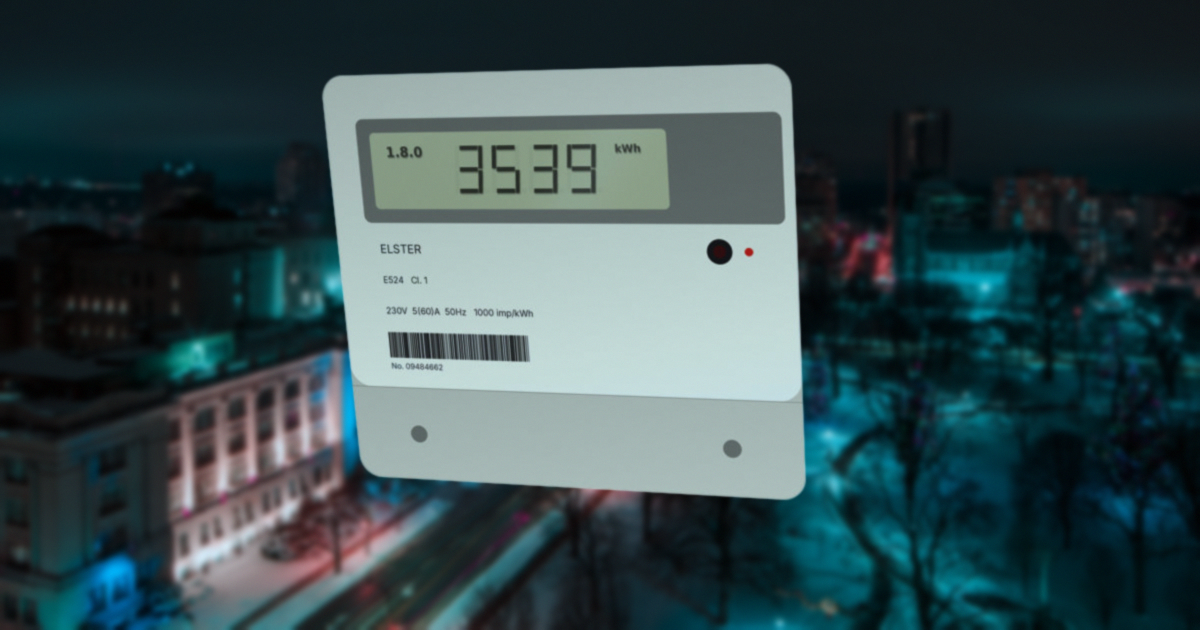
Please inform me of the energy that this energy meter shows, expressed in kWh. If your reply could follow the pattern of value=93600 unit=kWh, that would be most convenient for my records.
value=3539 unit=kWh
